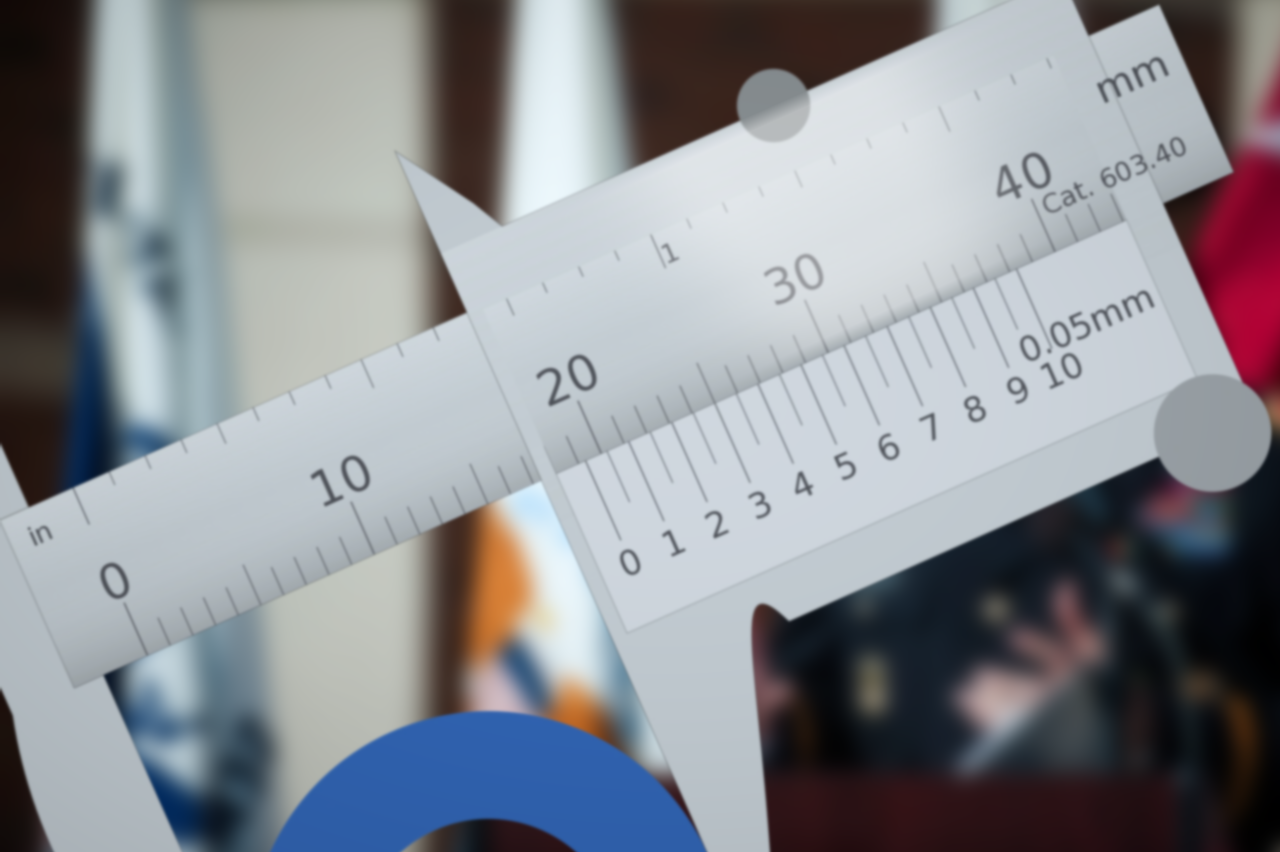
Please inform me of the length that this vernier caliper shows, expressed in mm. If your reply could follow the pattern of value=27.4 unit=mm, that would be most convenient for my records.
value=19.3 unit=mm
